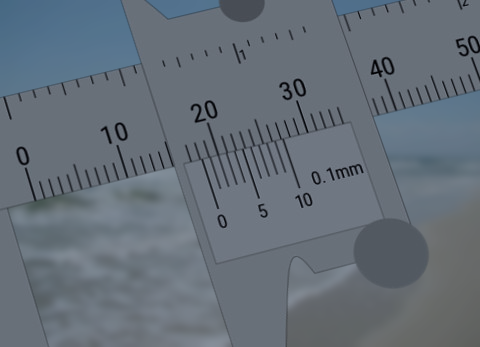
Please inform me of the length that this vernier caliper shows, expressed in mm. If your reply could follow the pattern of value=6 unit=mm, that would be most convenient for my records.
value=18.2 unit=mm
